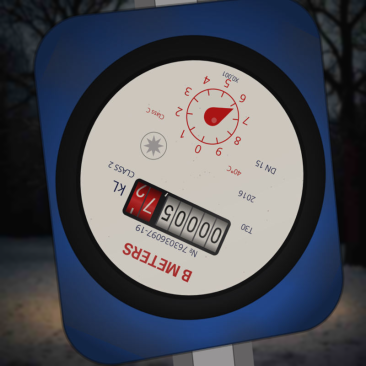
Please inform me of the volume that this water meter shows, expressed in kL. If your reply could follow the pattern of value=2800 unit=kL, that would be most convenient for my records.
value=5.716 unit=kL
